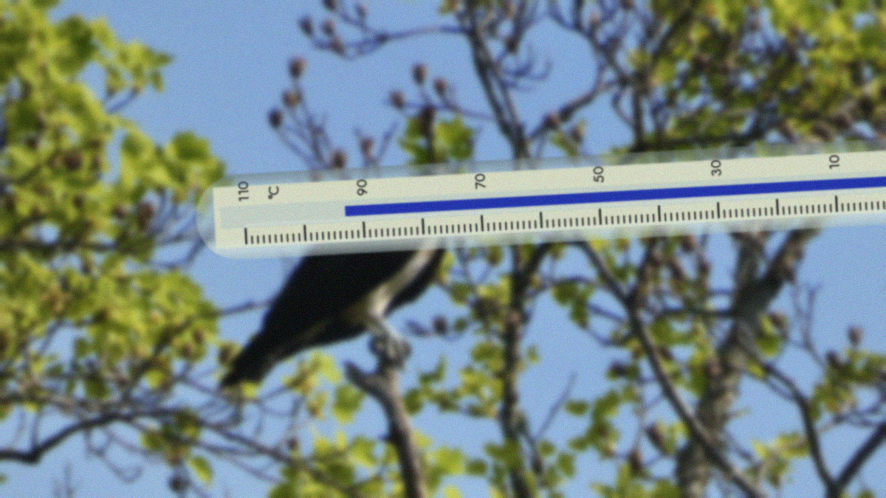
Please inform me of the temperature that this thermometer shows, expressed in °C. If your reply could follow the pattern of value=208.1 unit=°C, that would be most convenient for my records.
value=93 unit=°C
